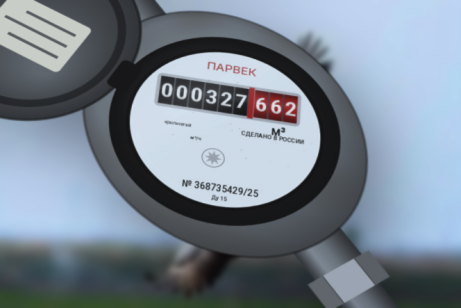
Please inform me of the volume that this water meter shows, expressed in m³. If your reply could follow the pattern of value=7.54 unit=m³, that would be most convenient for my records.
value=327.662 unit=m³
